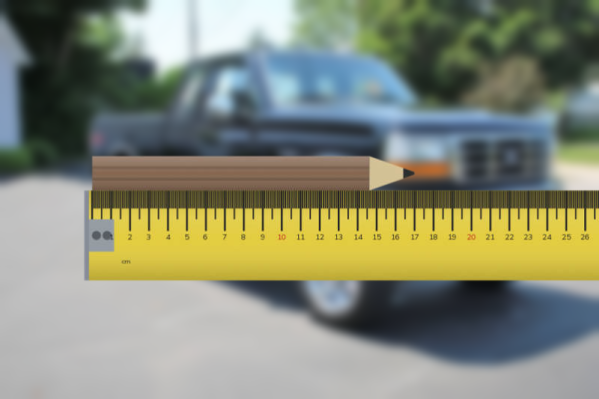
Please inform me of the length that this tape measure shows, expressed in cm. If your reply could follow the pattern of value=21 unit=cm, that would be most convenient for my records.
value=17 unit=cm
